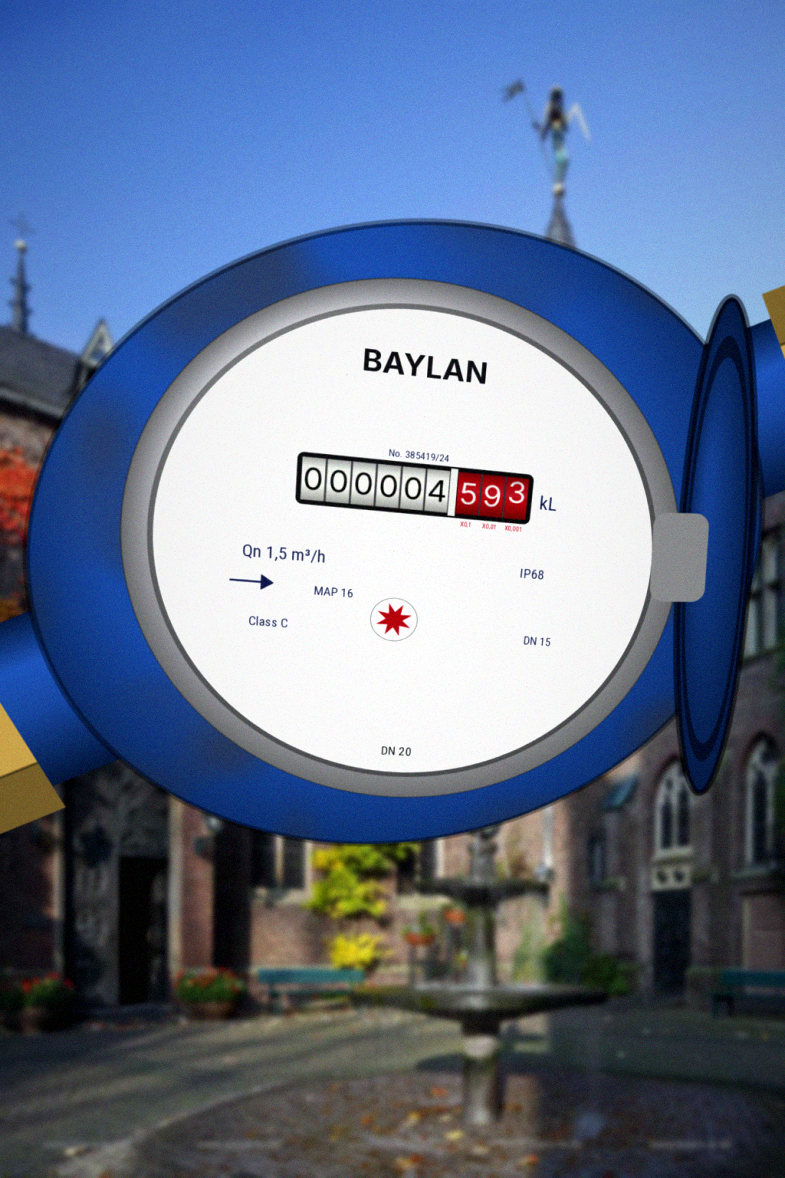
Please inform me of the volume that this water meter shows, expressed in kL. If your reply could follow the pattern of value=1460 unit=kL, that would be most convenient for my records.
value=4.593 unit=kL
